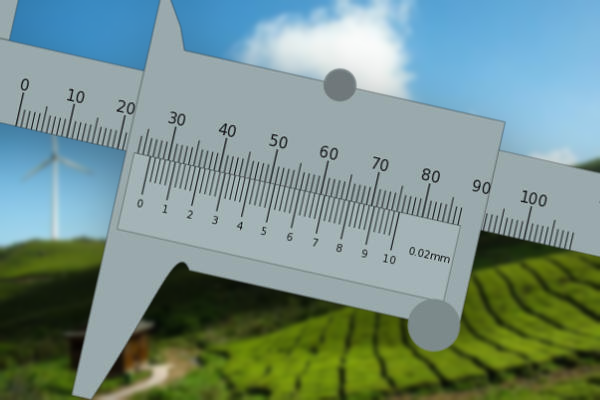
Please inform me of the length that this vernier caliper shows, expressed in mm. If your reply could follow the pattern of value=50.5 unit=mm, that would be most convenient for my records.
value=26.5 unit=mm
